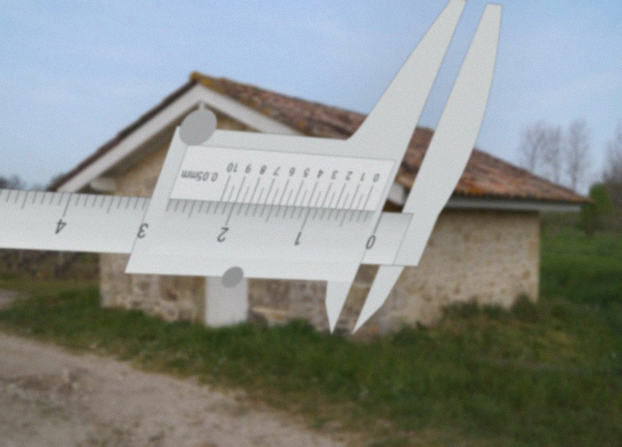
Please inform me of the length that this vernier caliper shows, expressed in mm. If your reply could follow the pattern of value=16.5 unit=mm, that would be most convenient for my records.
value=2.8 unit=mm
